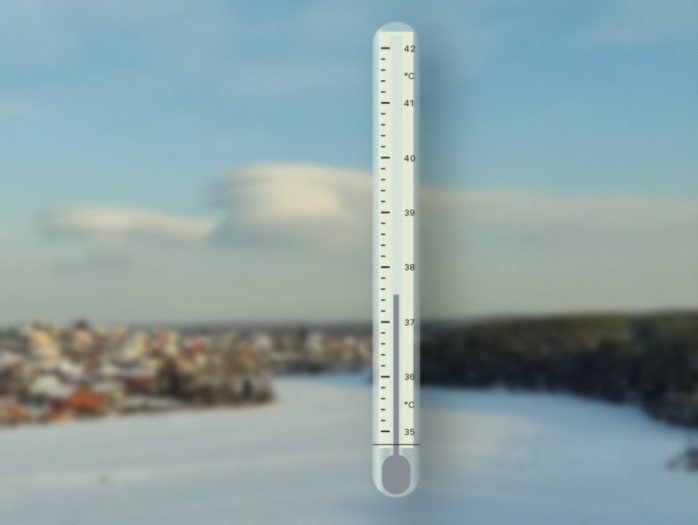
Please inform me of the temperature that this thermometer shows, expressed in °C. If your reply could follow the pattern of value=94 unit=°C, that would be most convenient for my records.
value=37.5 unit=°C
